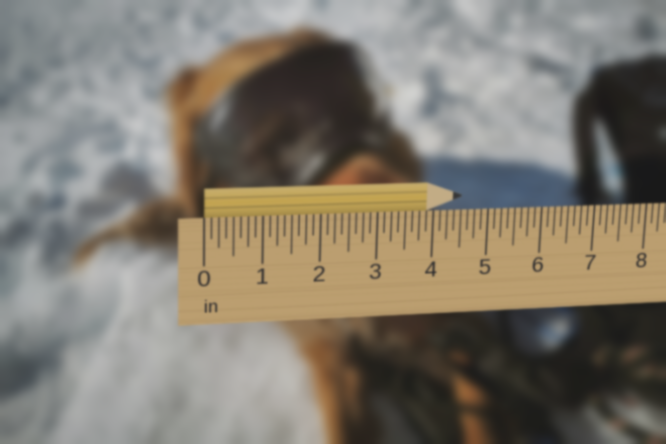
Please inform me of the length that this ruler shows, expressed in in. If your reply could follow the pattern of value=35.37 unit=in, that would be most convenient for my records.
value=4.5 unit=in
